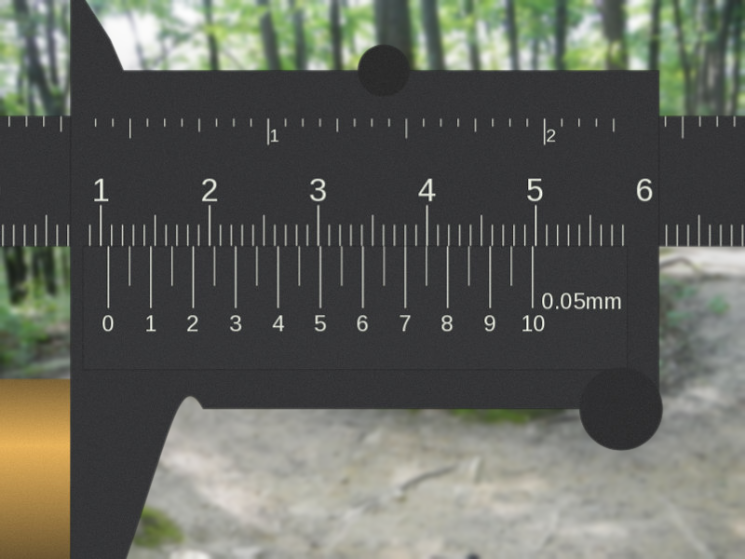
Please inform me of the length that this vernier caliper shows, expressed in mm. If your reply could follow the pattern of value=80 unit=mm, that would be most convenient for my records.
value=10.7 unit=mm
